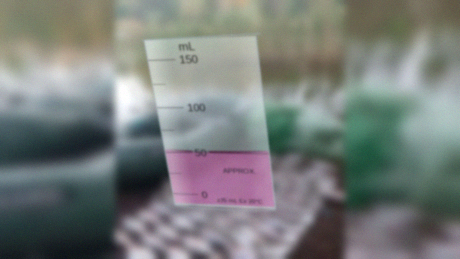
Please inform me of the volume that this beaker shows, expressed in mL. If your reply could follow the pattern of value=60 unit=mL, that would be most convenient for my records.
value=50 unit=mL
